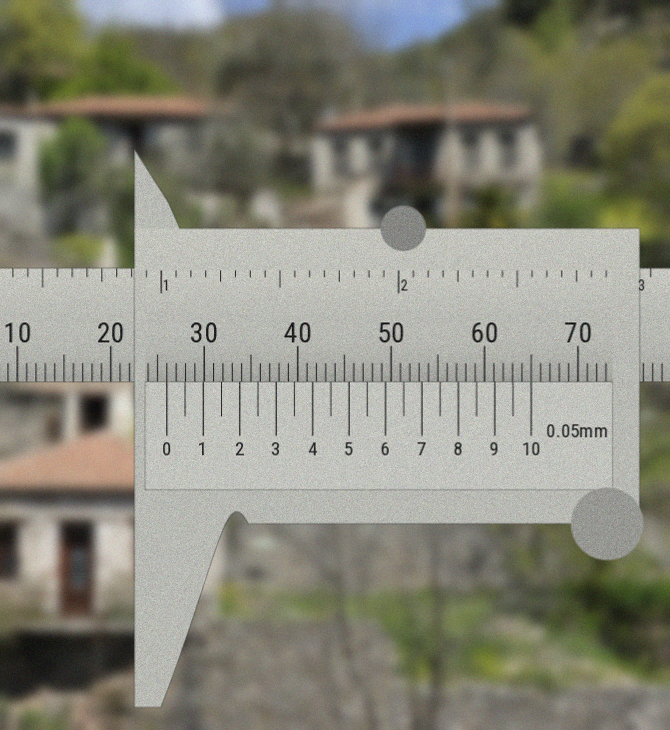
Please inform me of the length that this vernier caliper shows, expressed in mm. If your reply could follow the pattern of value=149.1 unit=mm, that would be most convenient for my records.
value=26.0 unit=mm
